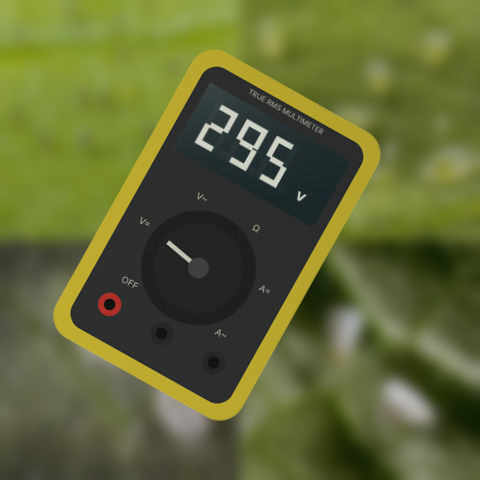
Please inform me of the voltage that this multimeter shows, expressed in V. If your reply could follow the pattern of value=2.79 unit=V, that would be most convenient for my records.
value=295 unit=V
